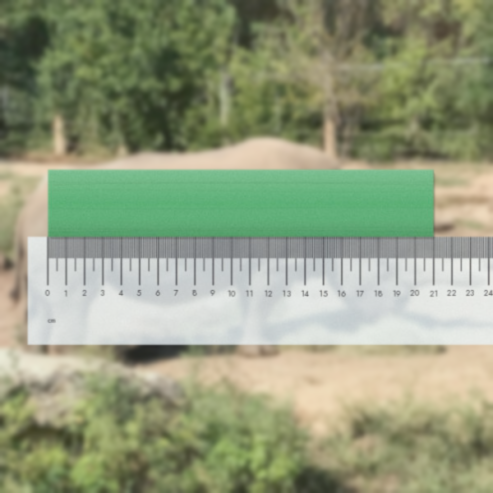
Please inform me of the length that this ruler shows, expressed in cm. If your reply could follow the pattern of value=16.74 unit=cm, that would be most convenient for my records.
value=21 unit=cm
